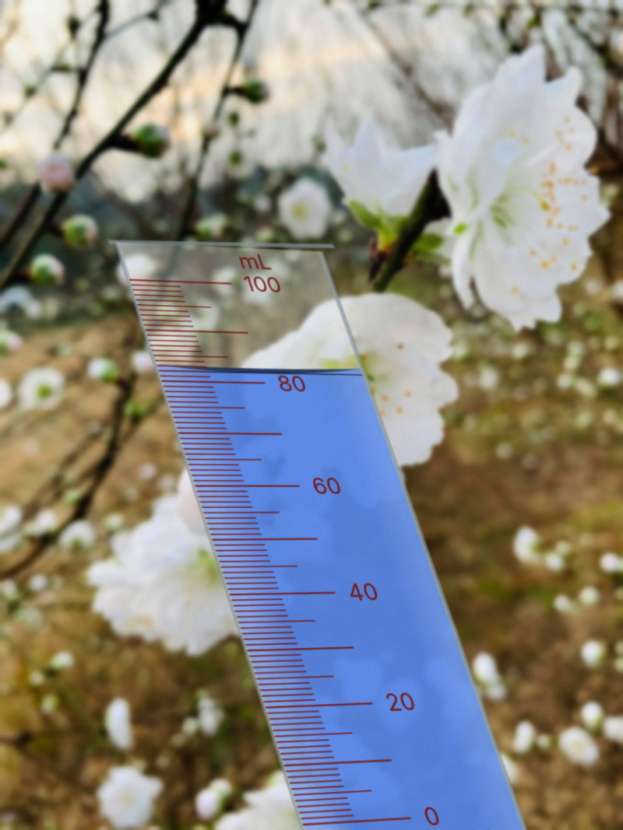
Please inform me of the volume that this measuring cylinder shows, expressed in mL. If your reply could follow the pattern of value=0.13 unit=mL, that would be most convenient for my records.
value=82 unit=mL
